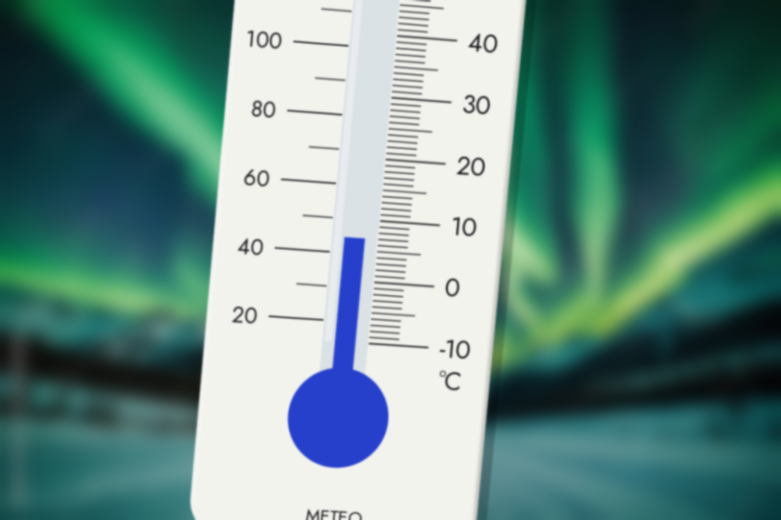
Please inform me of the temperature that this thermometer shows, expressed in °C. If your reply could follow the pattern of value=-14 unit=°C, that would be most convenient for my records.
value=7 unit=°C
